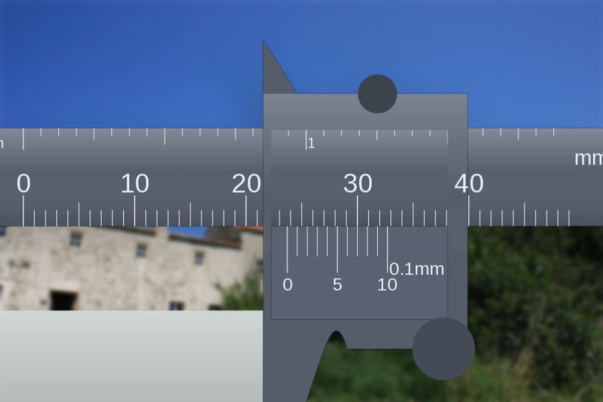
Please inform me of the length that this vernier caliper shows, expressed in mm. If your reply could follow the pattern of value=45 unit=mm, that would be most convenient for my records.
value=23.7 unit=mm
